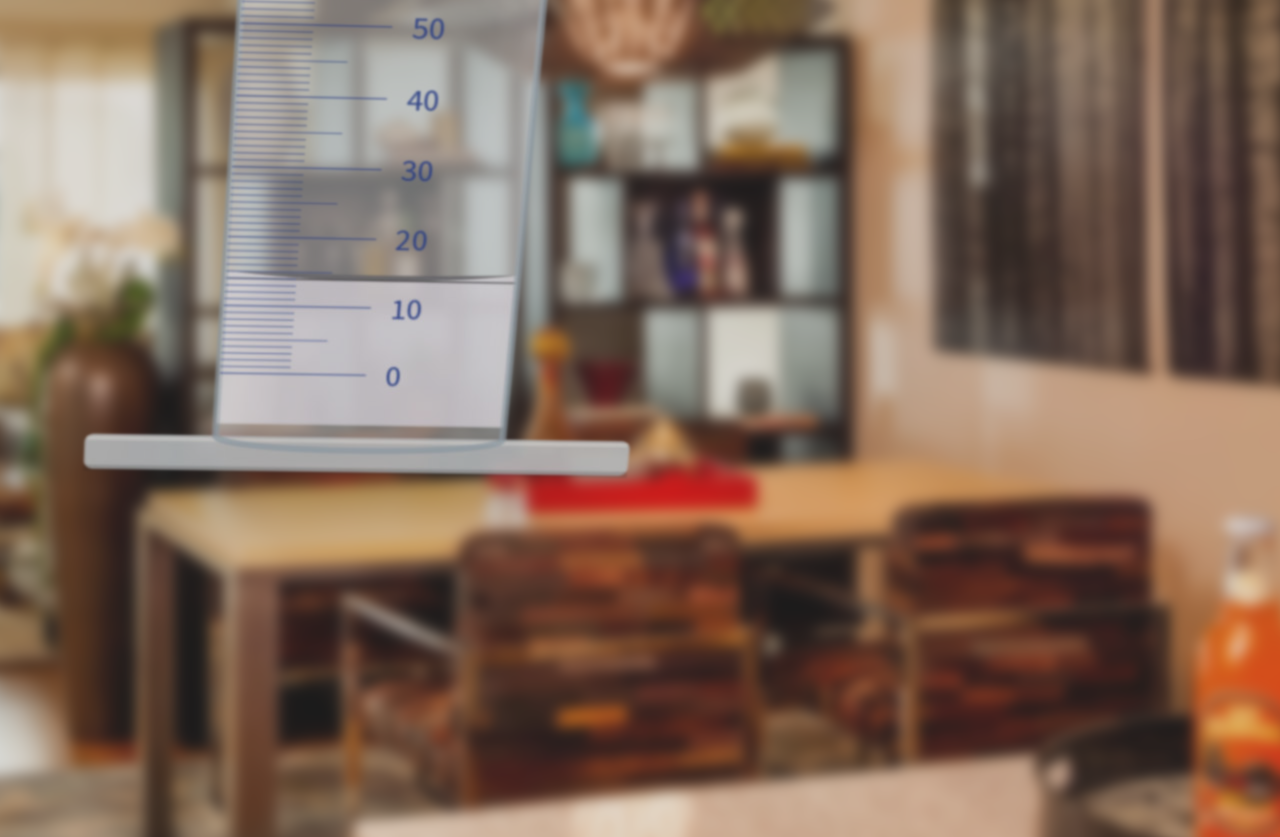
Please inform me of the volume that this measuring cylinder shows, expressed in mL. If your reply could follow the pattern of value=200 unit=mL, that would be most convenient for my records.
value=14 unit=mL
